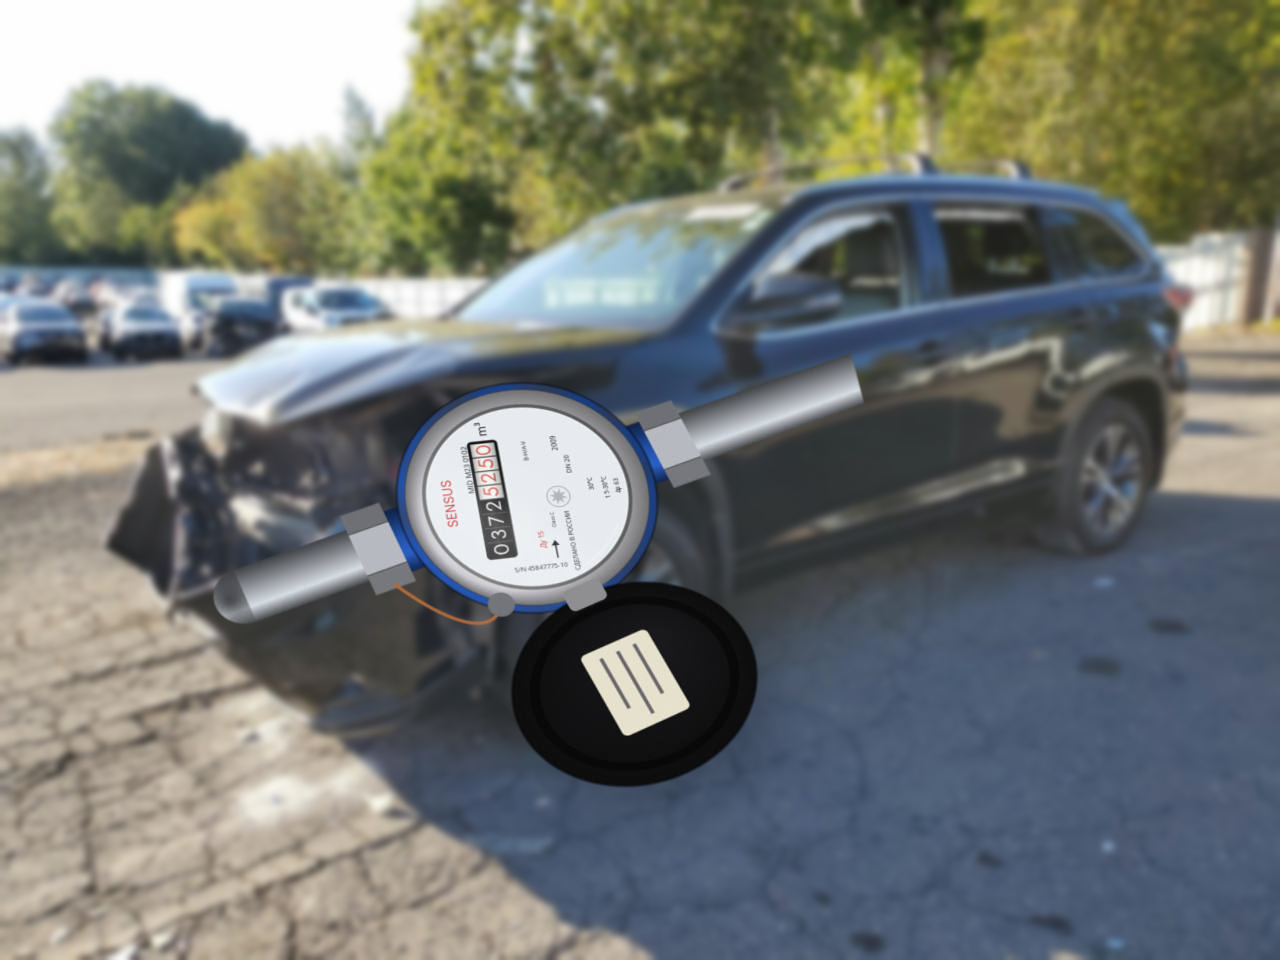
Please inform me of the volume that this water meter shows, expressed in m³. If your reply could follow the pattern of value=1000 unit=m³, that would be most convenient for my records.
value=372.5250 unit=m³
